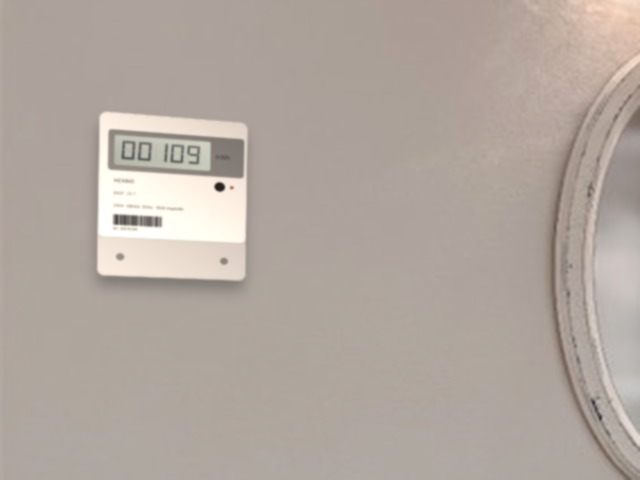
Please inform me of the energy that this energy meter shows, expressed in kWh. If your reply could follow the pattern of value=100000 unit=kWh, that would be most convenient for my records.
value=109 unit=kWh
